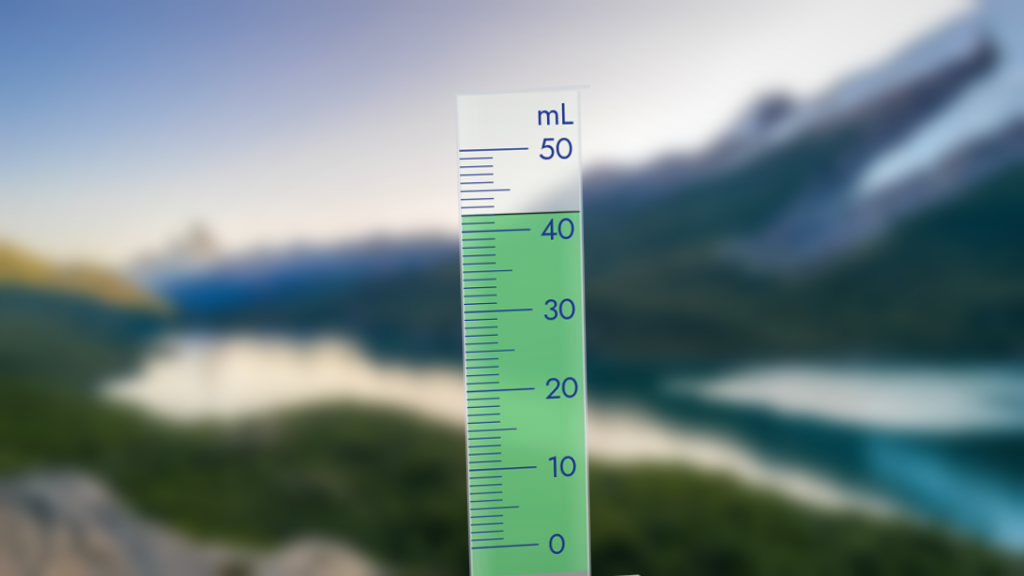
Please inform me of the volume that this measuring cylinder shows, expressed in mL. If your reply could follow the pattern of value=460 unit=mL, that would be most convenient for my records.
value=42 unit=mL
